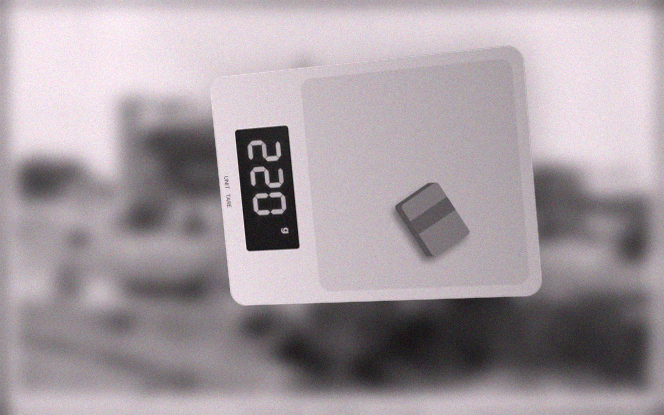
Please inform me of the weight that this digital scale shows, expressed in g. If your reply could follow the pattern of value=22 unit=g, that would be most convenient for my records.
value=220 unit=g
